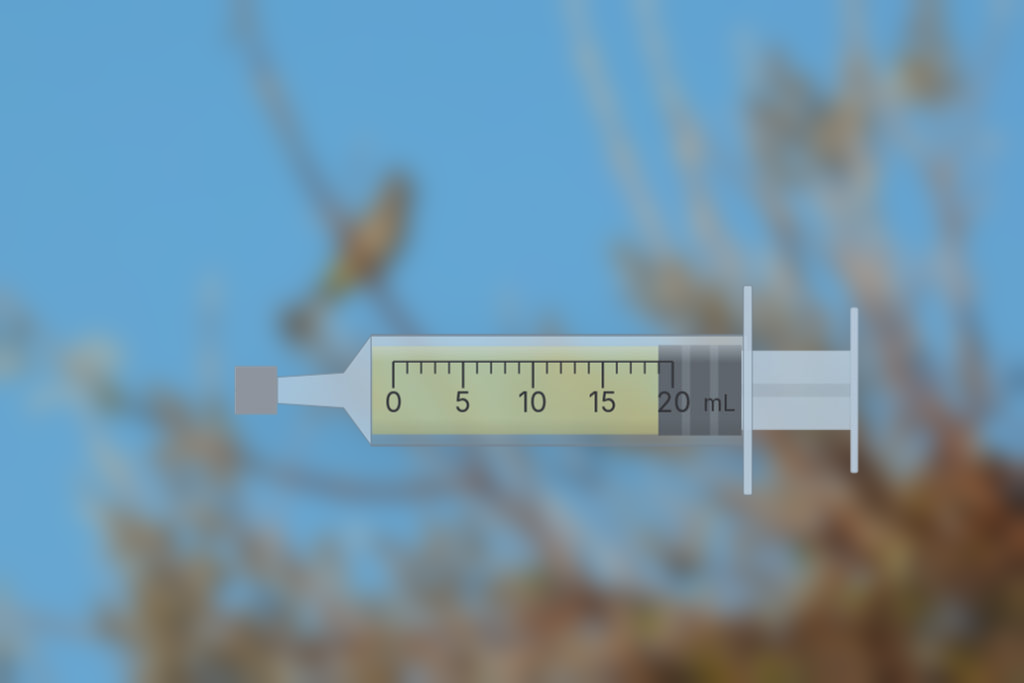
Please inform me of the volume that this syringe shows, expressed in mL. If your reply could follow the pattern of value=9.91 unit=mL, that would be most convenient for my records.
value=19 unit=mL
